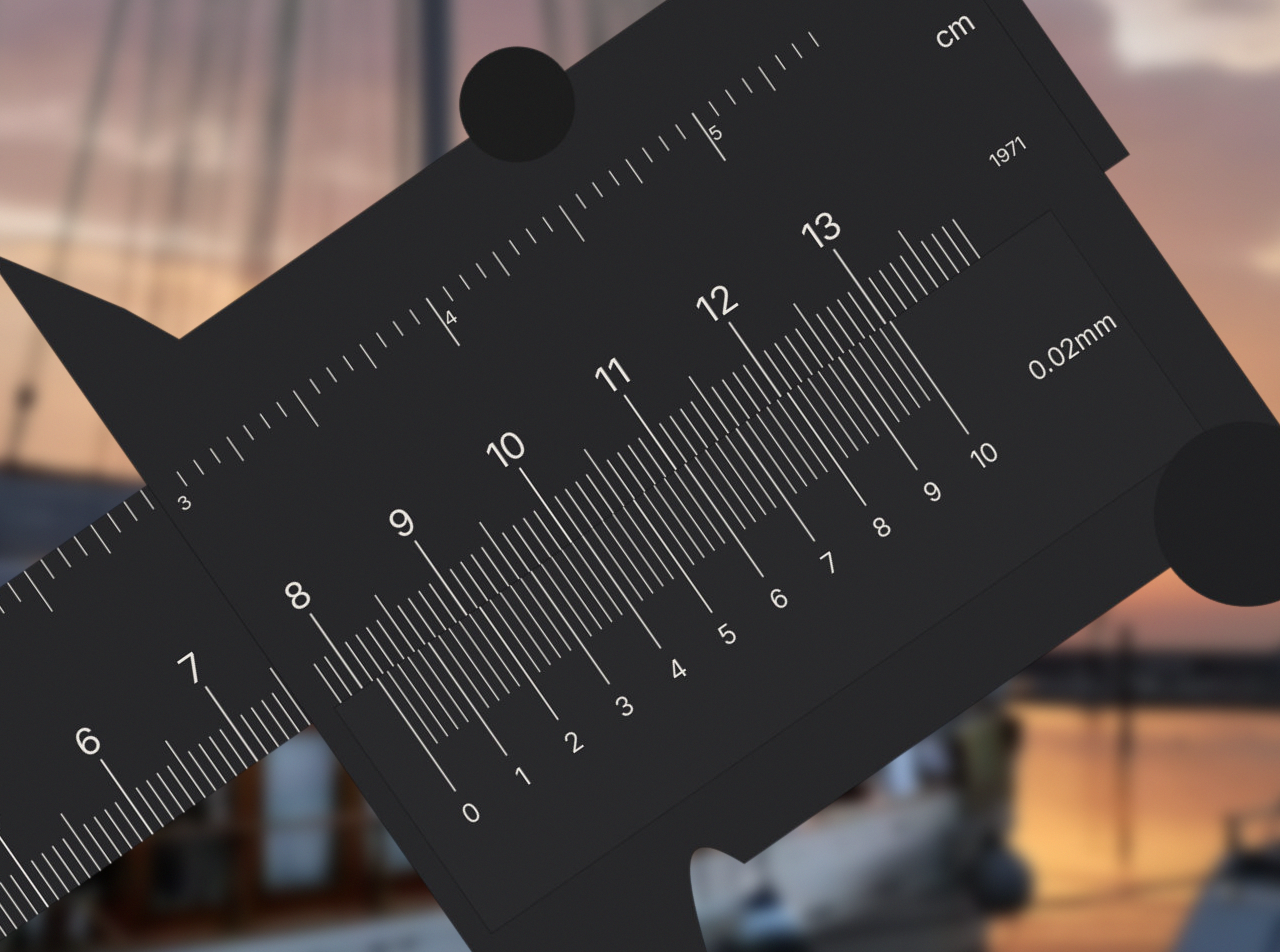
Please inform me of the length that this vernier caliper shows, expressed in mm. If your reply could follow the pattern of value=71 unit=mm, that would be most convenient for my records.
value=81.4 unit=mm
